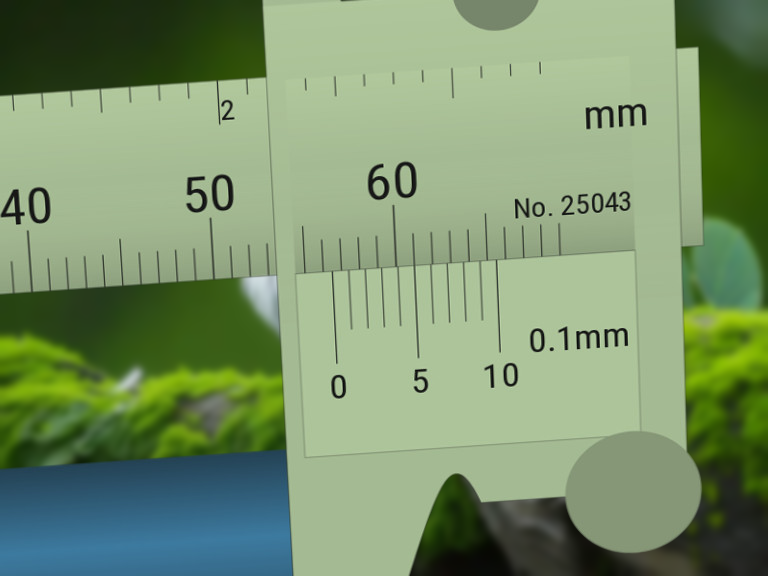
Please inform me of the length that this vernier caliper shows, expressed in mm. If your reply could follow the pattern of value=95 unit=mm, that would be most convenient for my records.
value=56.5 unit=mm
